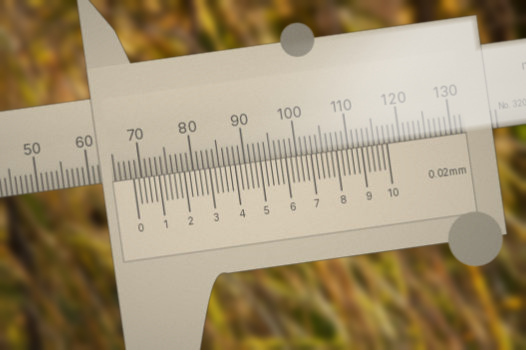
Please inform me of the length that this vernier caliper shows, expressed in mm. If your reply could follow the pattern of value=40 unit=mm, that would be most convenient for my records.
value=68.5 unit=mm
